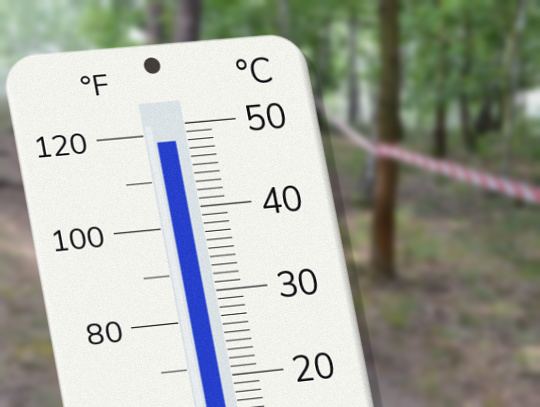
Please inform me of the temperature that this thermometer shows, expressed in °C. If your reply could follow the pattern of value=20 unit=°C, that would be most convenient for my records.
value=48 unit=°C
